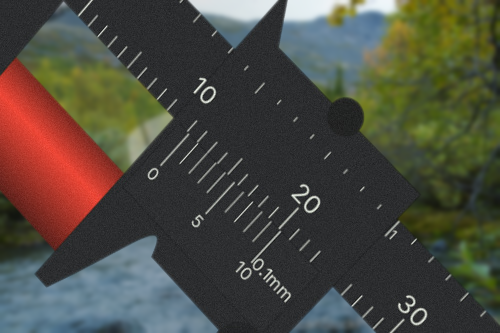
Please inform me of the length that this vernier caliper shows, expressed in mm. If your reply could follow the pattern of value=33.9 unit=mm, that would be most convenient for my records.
value=11.2 unit=mm
